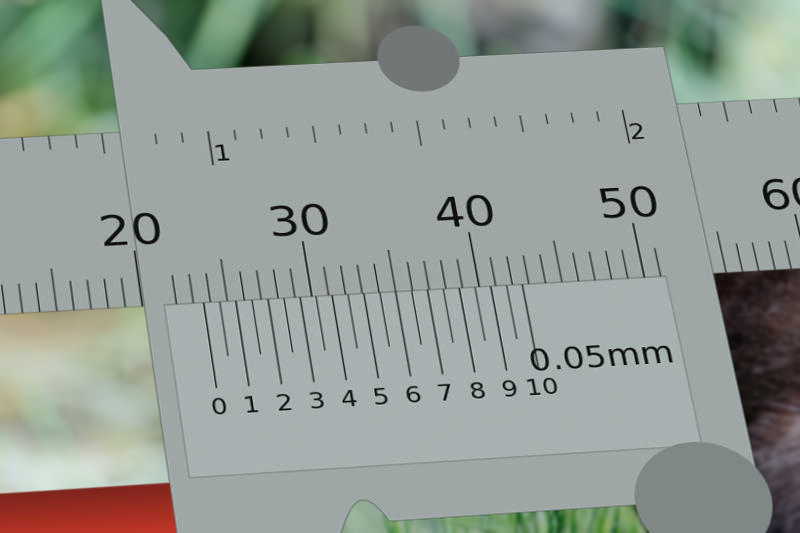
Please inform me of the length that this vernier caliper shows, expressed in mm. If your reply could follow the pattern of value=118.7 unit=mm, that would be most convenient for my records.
value=23.6 unit=mm
